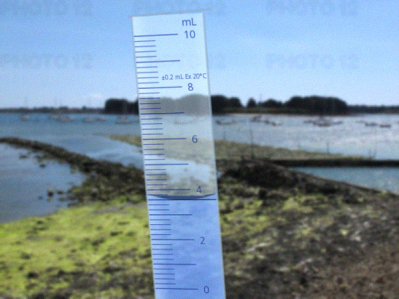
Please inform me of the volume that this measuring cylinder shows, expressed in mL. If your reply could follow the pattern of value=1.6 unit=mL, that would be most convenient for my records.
value=3.6 unit=mL
